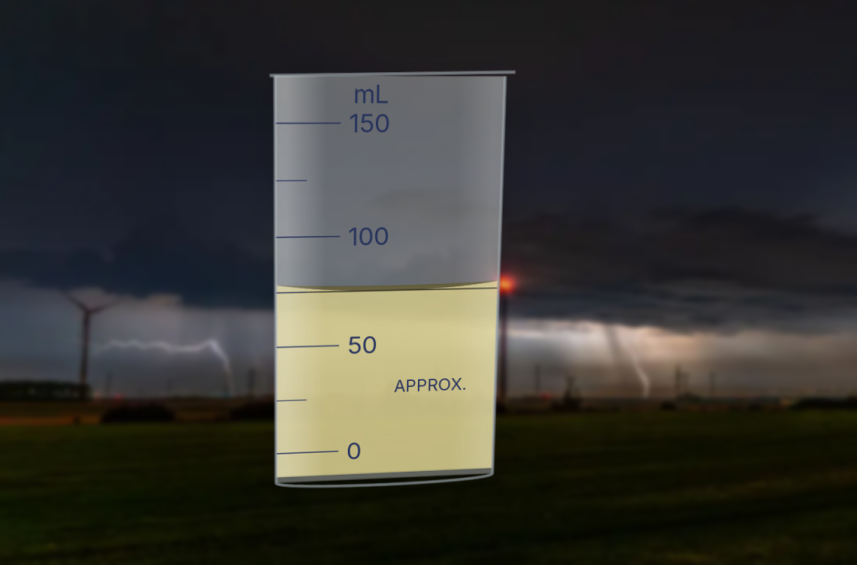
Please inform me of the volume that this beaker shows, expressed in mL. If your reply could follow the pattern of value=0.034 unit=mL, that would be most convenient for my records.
value=75 unit=mL
